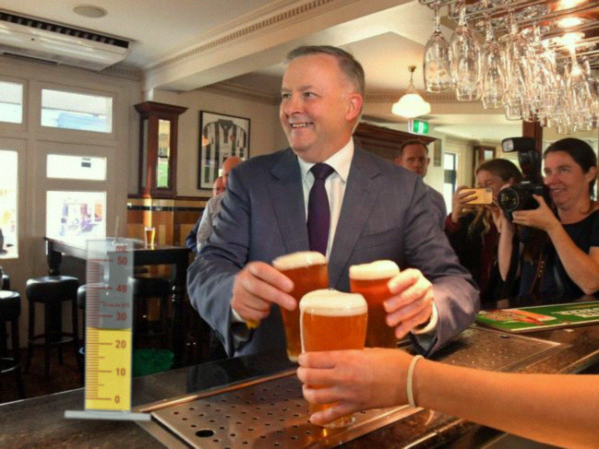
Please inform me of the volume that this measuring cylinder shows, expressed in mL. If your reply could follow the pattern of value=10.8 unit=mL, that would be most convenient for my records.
value=25 unit=mL
